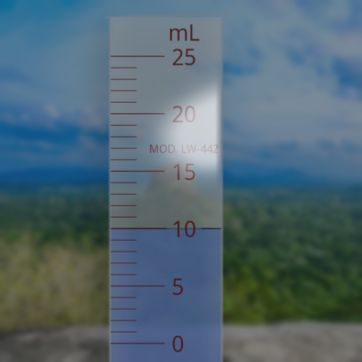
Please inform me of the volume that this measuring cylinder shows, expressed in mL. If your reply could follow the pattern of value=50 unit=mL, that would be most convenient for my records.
value=10 unit=mL
